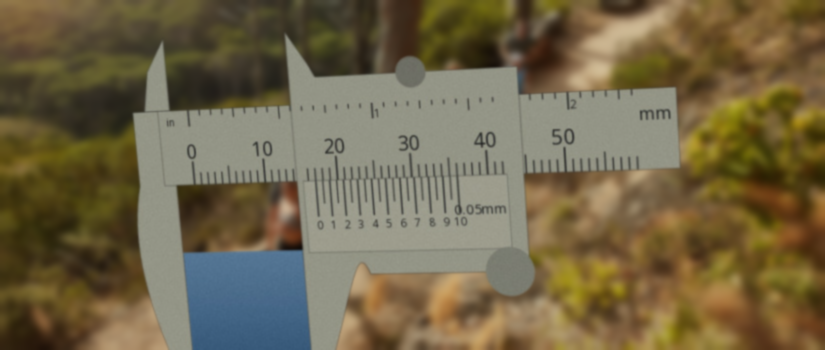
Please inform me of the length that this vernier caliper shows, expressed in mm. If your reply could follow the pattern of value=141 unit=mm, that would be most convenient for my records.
value=17.0 unit=mm
